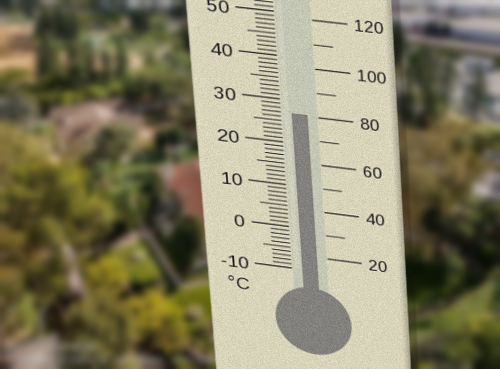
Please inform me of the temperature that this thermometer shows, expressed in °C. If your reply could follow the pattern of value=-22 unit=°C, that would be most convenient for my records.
value=27 unit=°C
